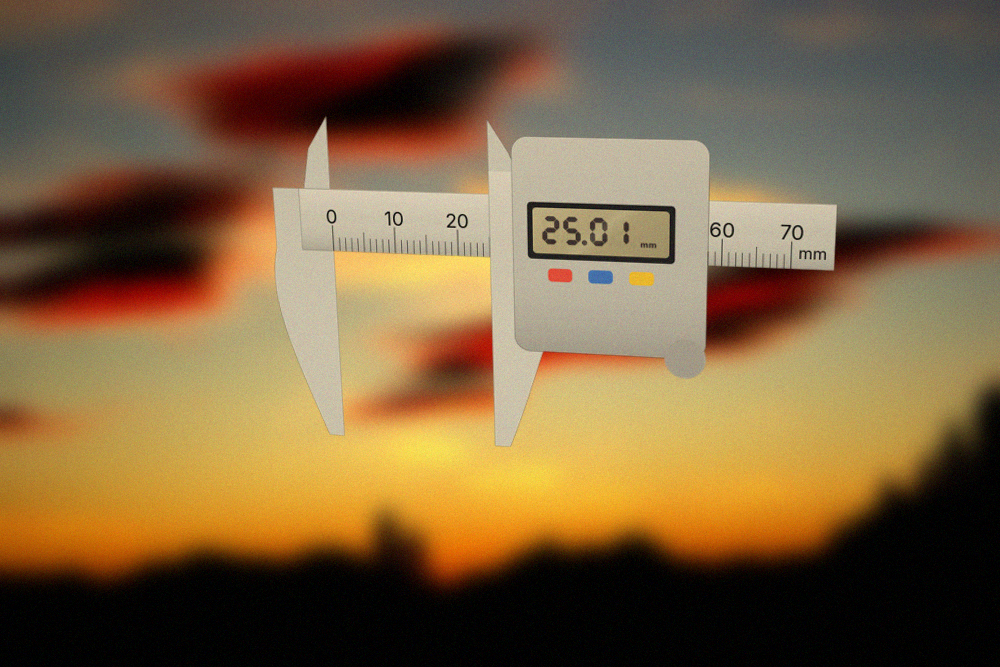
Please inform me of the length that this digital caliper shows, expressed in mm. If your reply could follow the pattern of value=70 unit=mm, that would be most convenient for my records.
value=25.01 unit=mm
